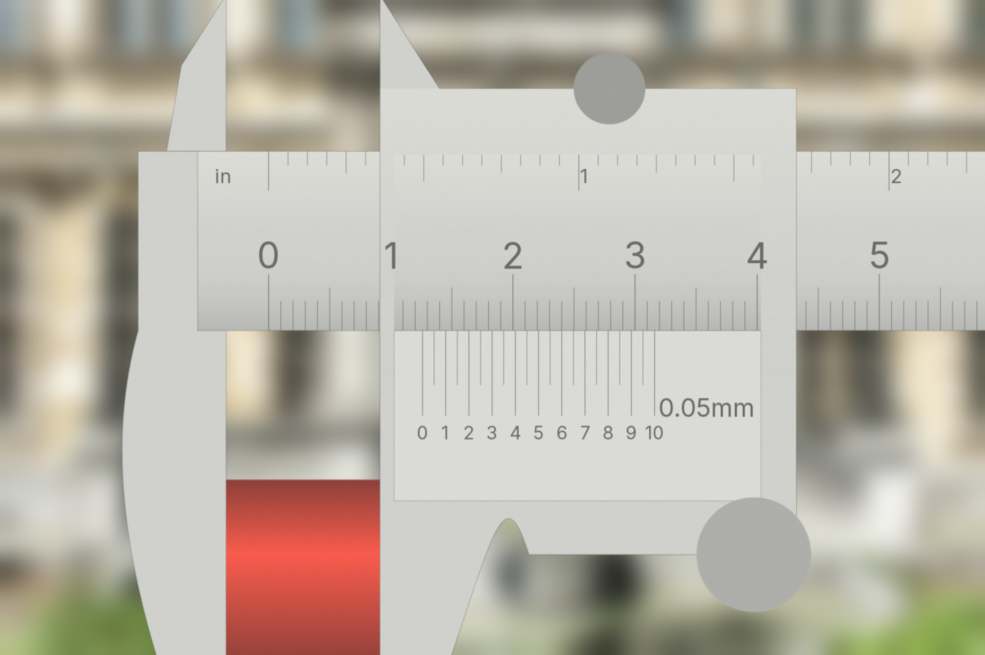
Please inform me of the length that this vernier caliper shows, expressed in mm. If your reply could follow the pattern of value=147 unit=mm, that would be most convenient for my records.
value=12.6 unit=mm
